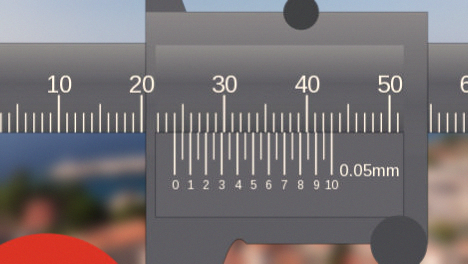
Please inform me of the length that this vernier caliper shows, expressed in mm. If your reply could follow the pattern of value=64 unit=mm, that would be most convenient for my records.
value=24.0 unit=mm
